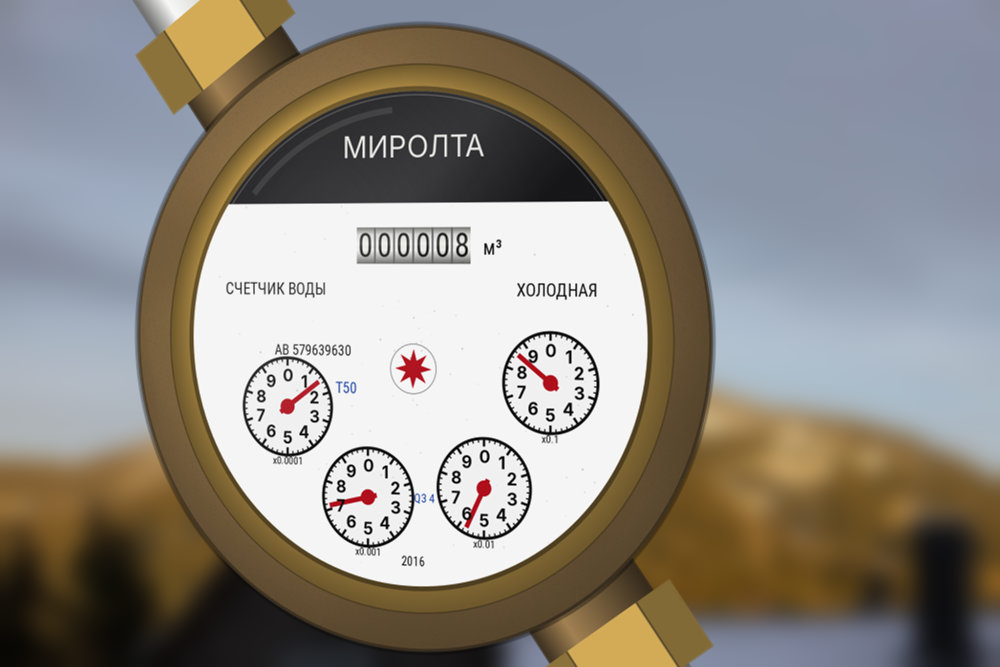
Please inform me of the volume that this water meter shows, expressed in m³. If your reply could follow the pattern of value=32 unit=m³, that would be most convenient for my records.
value=8.8571 unit=m³
